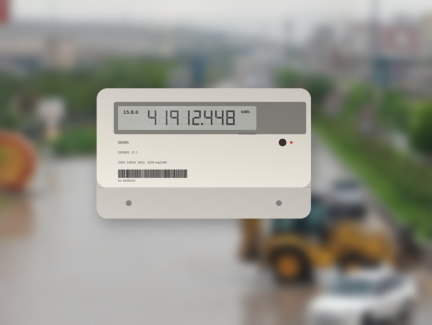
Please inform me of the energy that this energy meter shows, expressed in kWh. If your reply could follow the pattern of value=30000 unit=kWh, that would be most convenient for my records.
value=41912.448 unit=kWh
